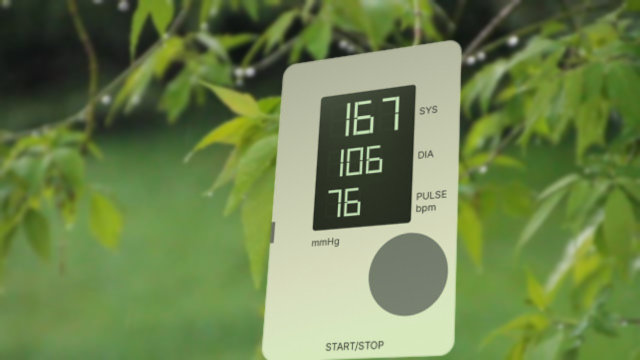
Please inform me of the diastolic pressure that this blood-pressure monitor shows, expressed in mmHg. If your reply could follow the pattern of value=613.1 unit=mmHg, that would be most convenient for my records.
value=106 unit=mmHg
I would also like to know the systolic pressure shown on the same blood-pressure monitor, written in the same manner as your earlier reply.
value=167 unit=mmHg
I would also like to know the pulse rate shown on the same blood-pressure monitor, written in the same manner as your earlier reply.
value=76 unit=bpm
